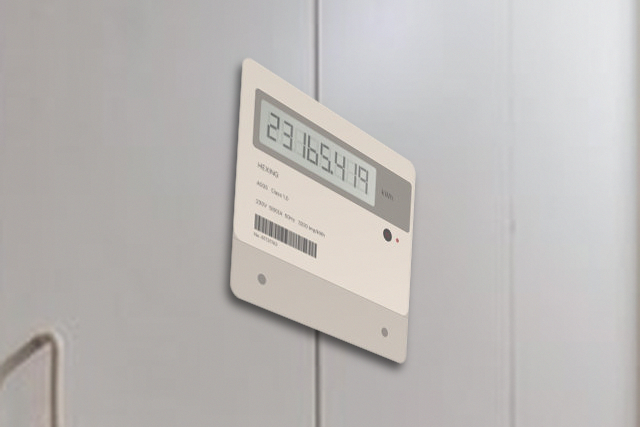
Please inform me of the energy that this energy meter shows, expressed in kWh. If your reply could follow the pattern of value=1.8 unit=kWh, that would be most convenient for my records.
value=23165.419 unit=kWh
